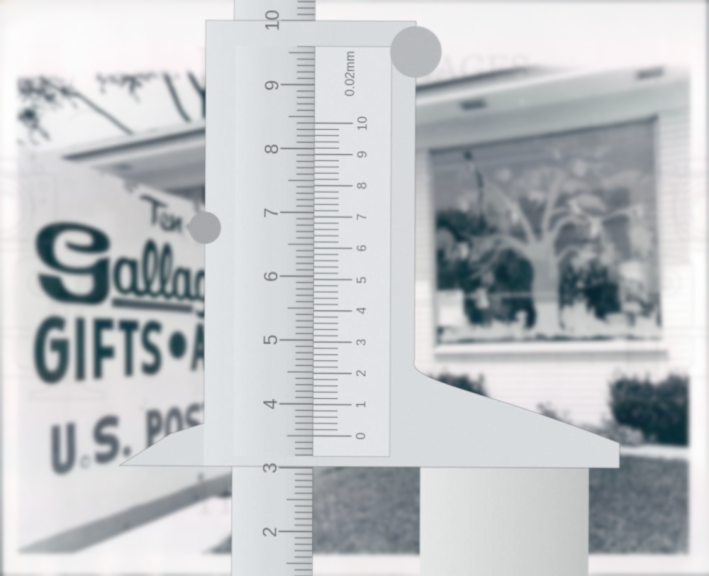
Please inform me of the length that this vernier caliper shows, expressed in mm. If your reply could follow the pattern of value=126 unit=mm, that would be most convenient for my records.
value=35.0 unit=mm
